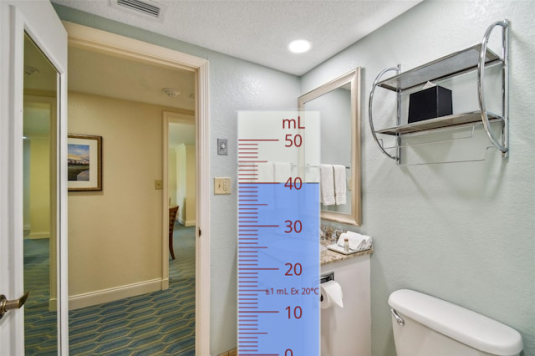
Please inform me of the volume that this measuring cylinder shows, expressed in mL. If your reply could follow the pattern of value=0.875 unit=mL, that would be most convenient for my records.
value=40 unit=mL
